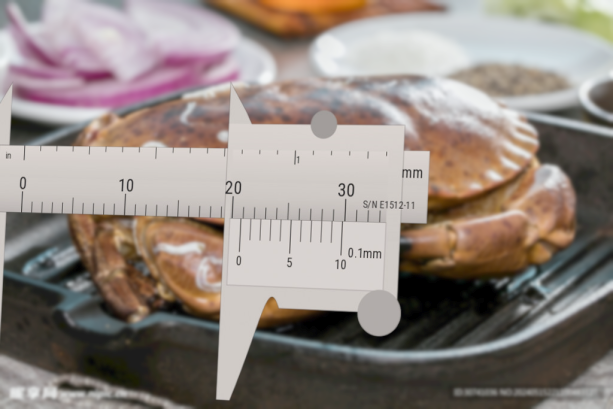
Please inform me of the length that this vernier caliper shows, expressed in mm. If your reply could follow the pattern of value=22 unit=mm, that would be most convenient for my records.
value=20.8 unit=mm
